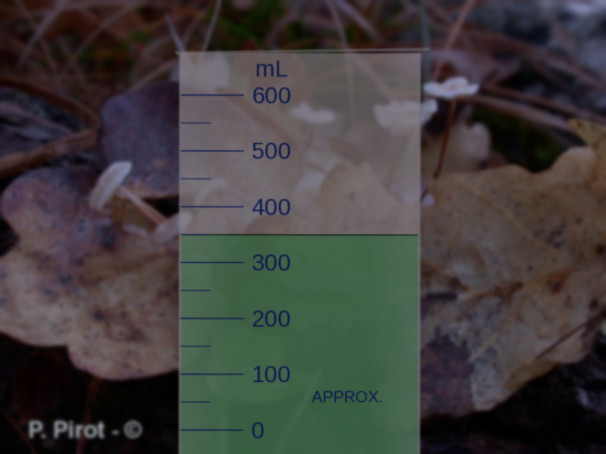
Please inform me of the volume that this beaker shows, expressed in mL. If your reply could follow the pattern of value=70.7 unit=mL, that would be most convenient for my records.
value=350 unit=mL
